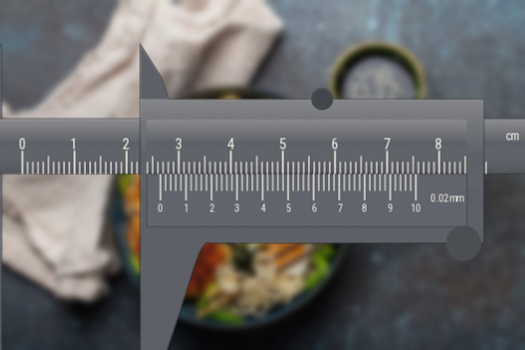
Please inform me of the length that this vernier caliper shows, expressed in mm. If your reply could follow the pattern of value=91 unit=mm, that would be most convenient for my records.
value=26.5 unit=mm
